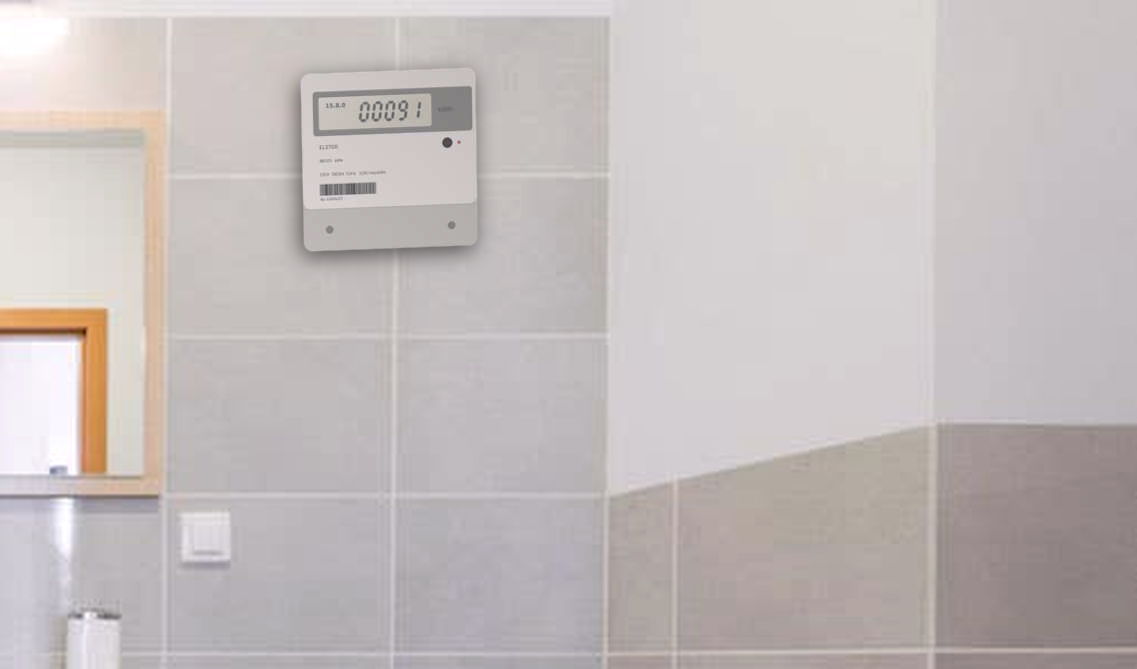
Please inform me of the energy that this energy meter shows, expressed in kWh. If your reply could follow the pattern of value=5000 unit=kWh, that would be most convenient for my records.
value=91 unit=kWh
